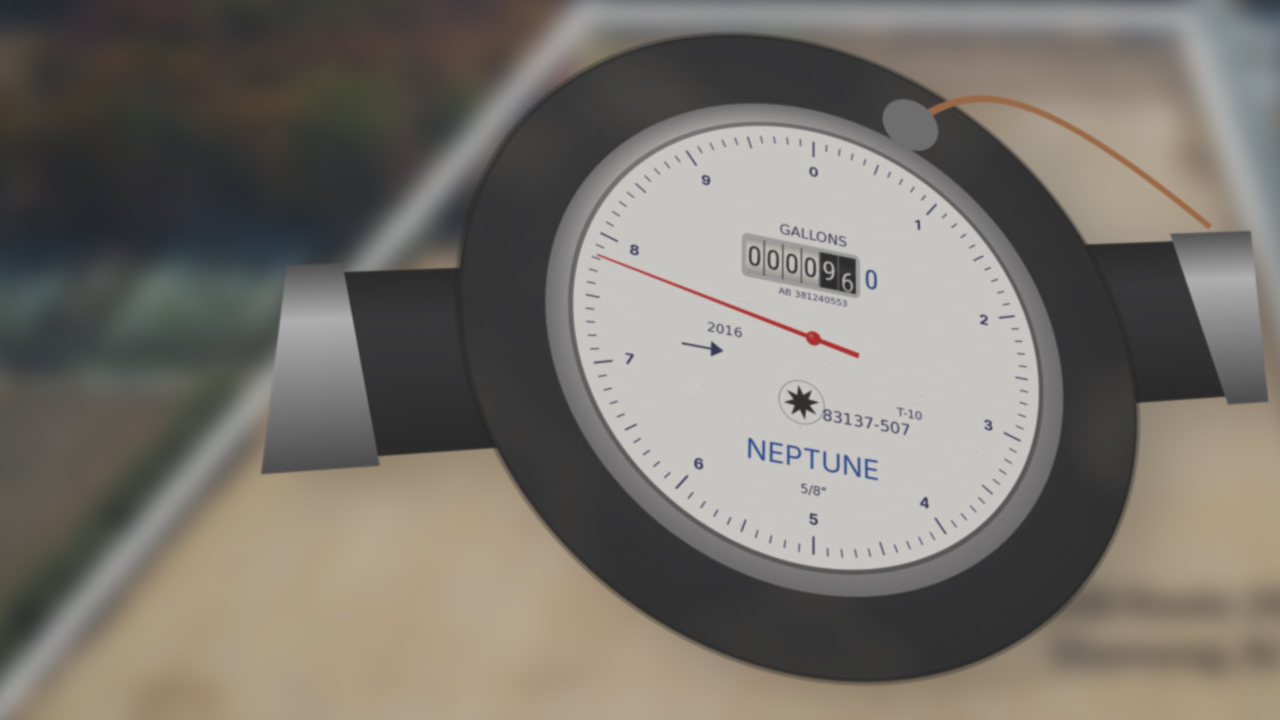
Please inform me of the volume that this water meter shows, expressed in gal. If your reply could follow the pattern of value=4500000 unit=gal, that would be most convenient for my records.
value=957.8 unit=gal
